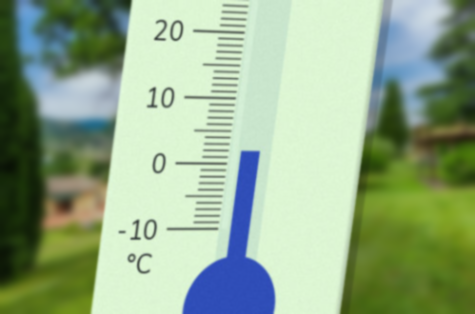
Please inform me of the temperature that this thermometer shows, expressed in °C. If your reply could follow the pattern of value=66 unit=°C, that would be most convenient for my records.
value=2 unit=°C
